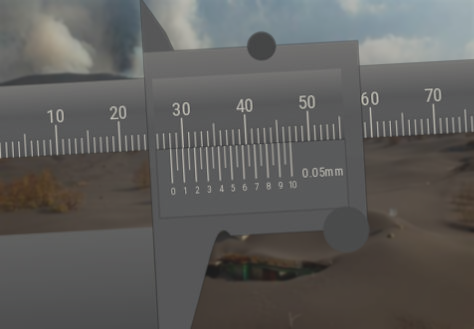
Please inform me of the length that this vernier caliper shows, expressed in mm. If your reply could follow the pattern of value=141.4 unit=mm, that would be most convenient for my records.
value=28.0 unit=mm
